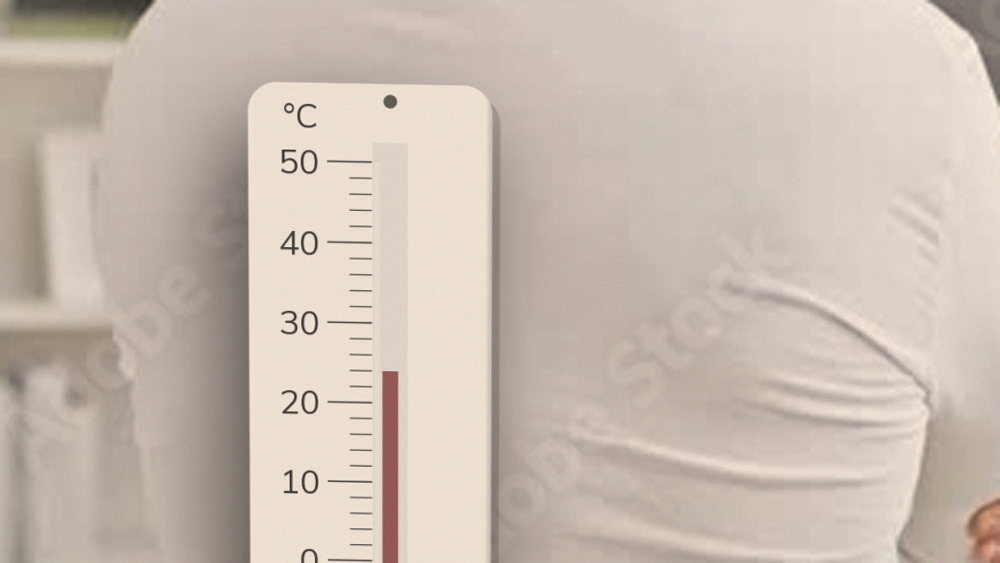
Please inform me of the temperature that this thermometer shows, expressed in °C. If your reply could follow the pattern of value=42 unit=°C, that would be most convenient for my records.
value=24 unit=°C
